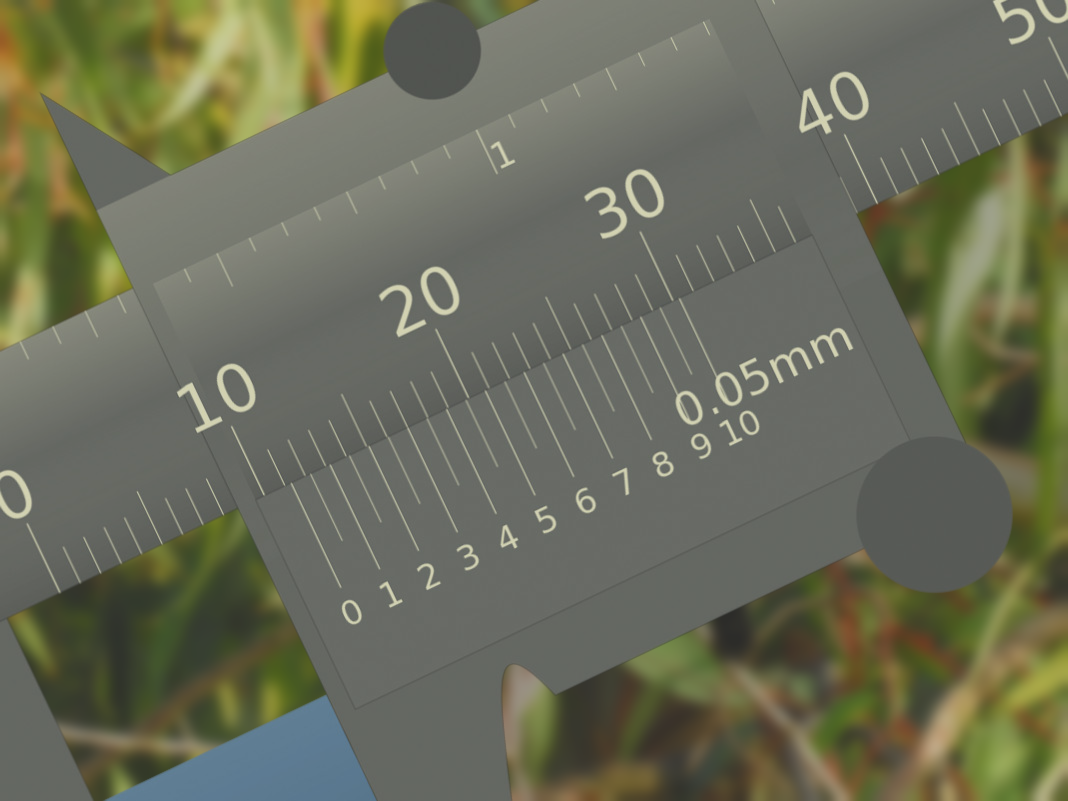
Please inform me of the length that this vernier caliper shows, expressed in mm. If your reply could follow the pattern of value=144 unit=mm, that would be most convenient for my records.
value=11.3 unit=mm
